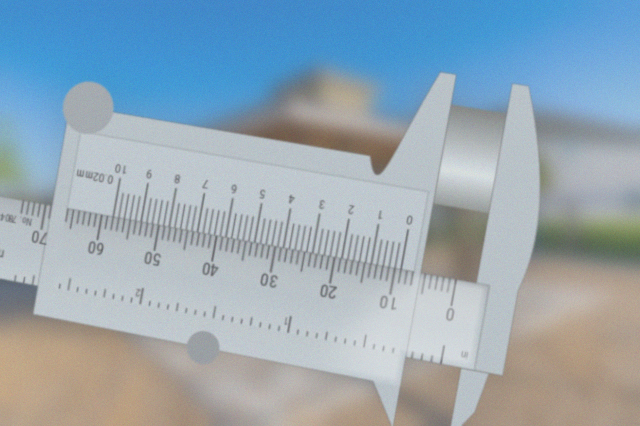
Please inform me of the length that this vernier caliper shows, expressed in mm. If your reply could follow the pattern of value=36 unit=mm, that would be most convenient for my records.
value=9.0 unit=mm
